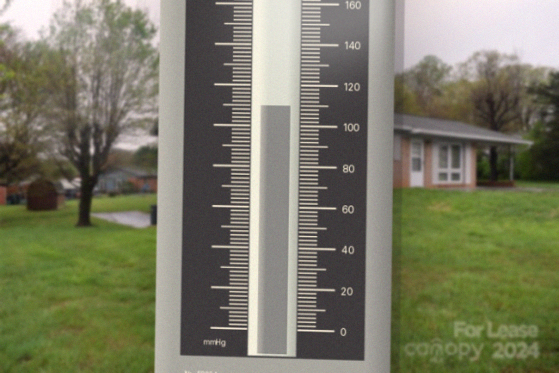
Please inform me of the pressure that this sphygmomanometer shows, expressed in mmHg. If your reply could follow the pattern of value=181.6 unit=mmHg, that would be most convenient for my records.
value=110 unit=mmHg
